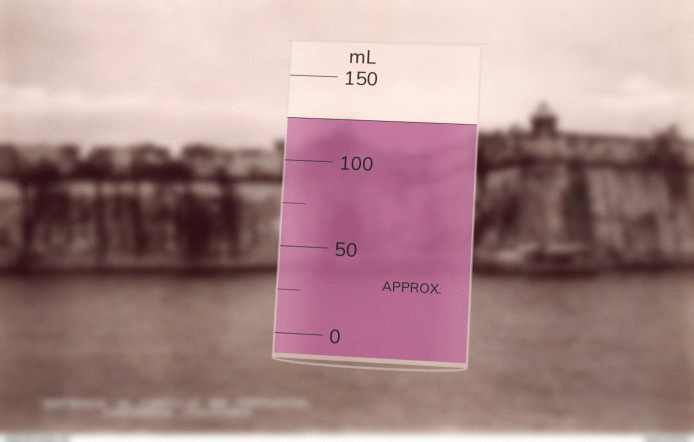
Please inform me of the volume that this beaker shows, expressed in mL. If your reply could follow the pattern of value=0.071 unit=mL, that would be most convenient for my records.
value=125 unit=mL
